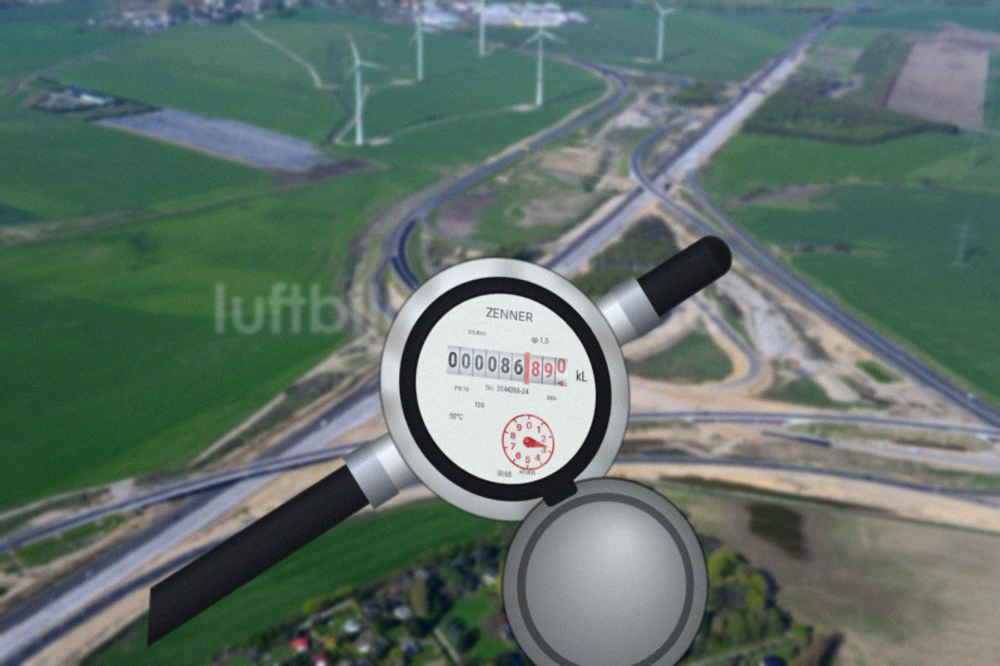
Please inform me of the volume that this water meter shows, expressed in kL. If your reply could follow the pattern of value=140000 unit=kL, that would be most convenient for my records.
value=86.8902 unit=kL
